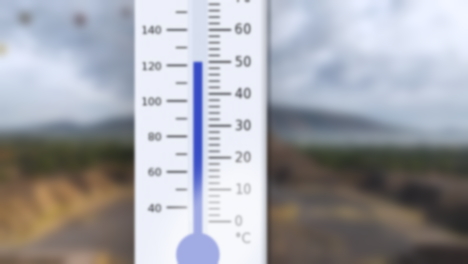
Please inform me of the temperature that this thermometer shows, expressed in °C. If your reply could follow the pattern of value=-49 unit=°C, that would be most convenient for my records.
value=50 unit=°C
